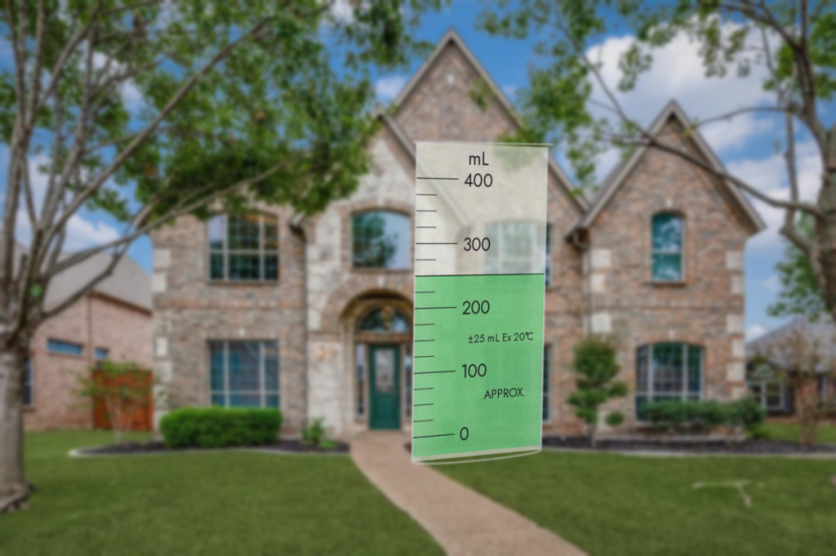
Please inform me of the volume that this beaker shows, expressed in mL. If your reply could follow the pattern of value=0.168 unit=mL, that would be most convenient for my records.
value=250 unit=mL
